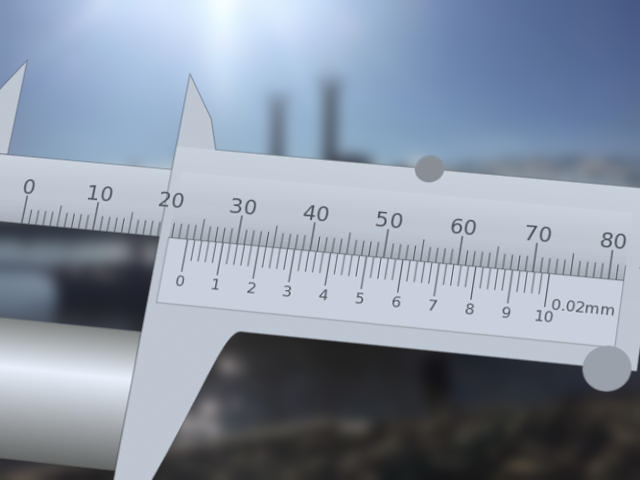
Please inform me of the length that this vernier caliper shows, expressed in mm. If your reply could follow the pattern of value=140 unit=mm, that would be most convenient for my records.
value=23.2 unit=mm
